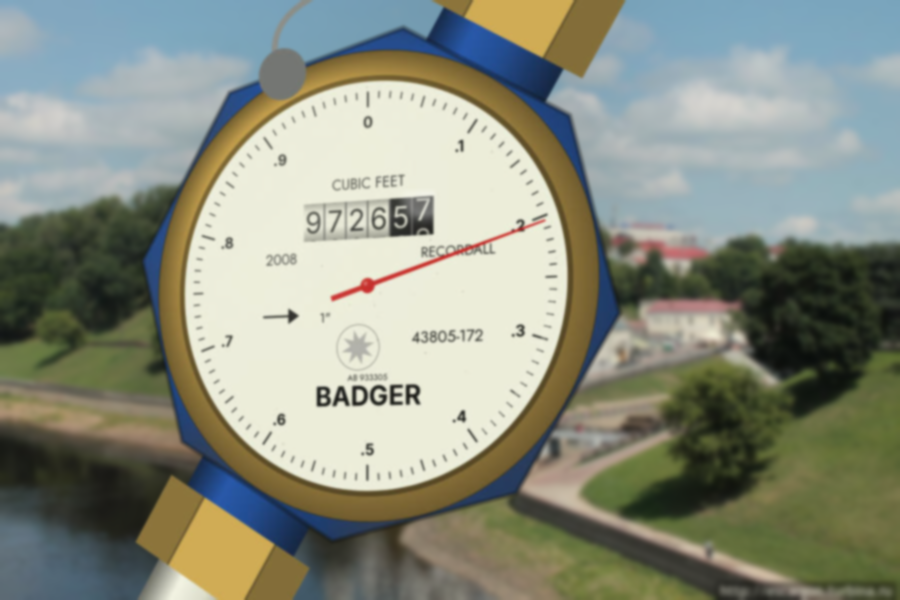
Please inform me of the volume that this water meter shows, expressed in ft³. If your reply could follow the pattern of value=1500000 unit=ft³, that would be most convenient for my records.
value=972657.20 unit=ft³
